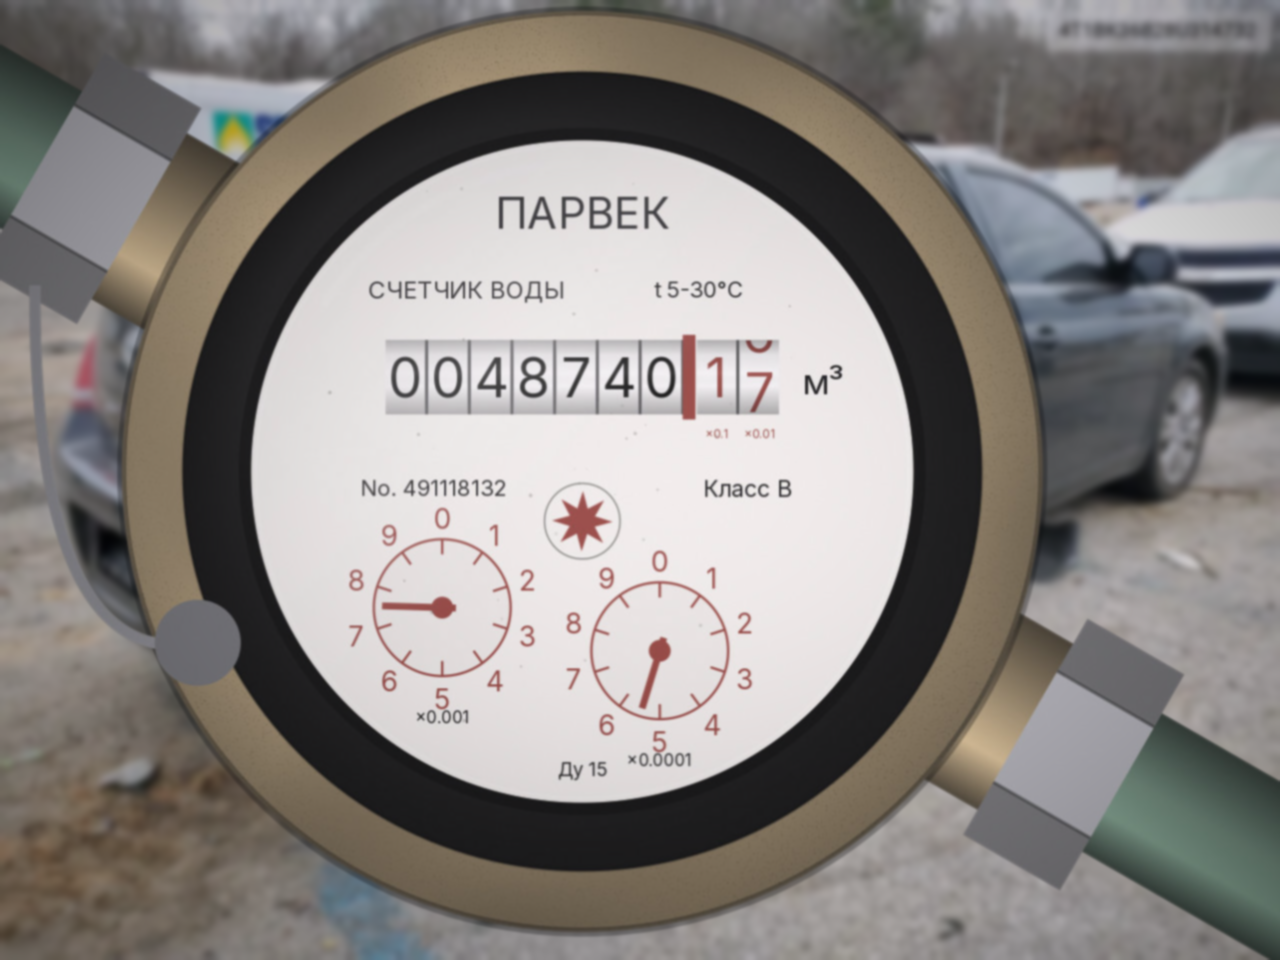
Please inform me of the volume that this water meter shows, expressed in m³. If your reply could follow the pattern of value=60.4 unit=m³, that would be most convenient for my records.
value=48740.1675 unit=m³
